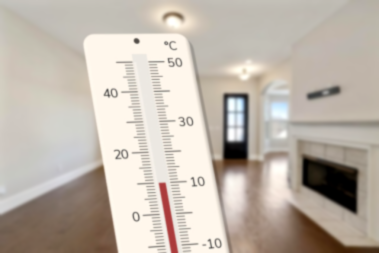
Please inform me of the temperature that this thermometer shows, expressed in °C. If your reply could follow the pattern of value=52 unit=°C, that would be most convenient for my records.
value=10 unit=°C
